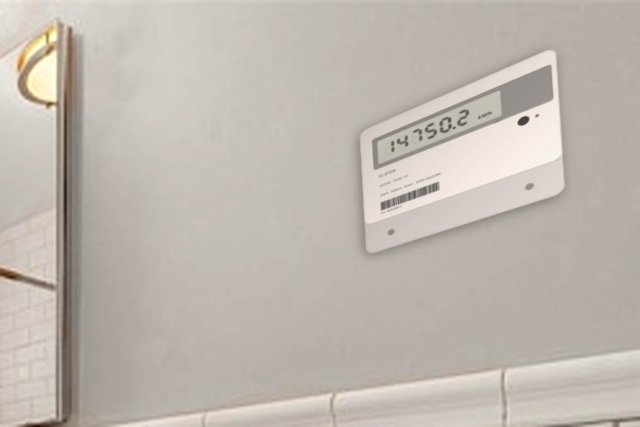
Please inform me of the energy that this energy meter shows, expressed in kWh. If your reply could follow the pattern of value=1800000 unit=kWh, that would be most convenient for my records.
value=14750.2 unit=kWh
